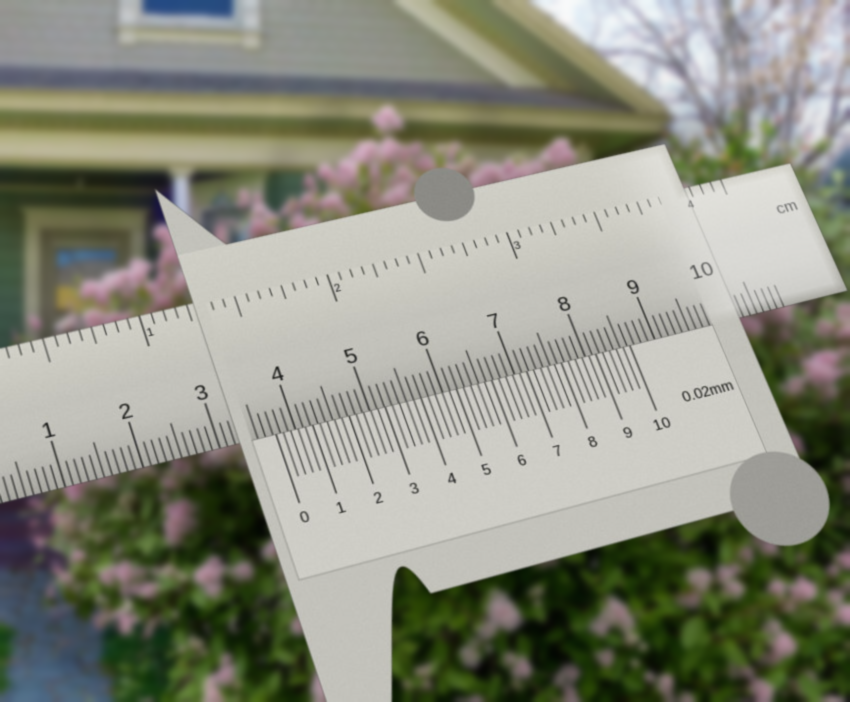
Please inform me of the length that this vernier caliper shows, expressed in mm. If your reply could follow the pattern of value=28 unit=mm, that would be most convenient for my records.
value=37.4 unit=mm
